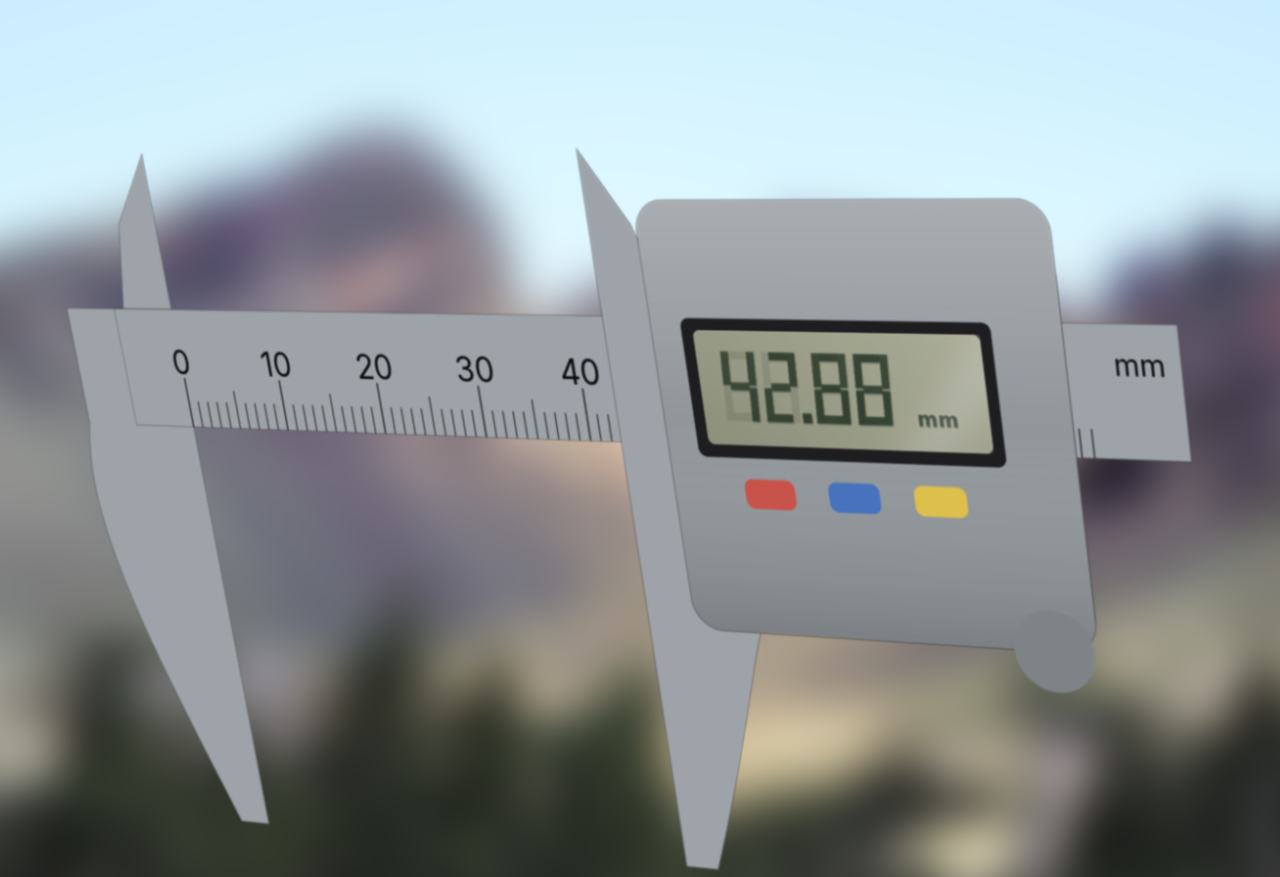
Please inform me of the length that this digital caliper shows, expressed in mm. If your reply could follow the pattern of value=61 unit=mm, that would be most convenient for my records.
value=42.88 unit=mm
